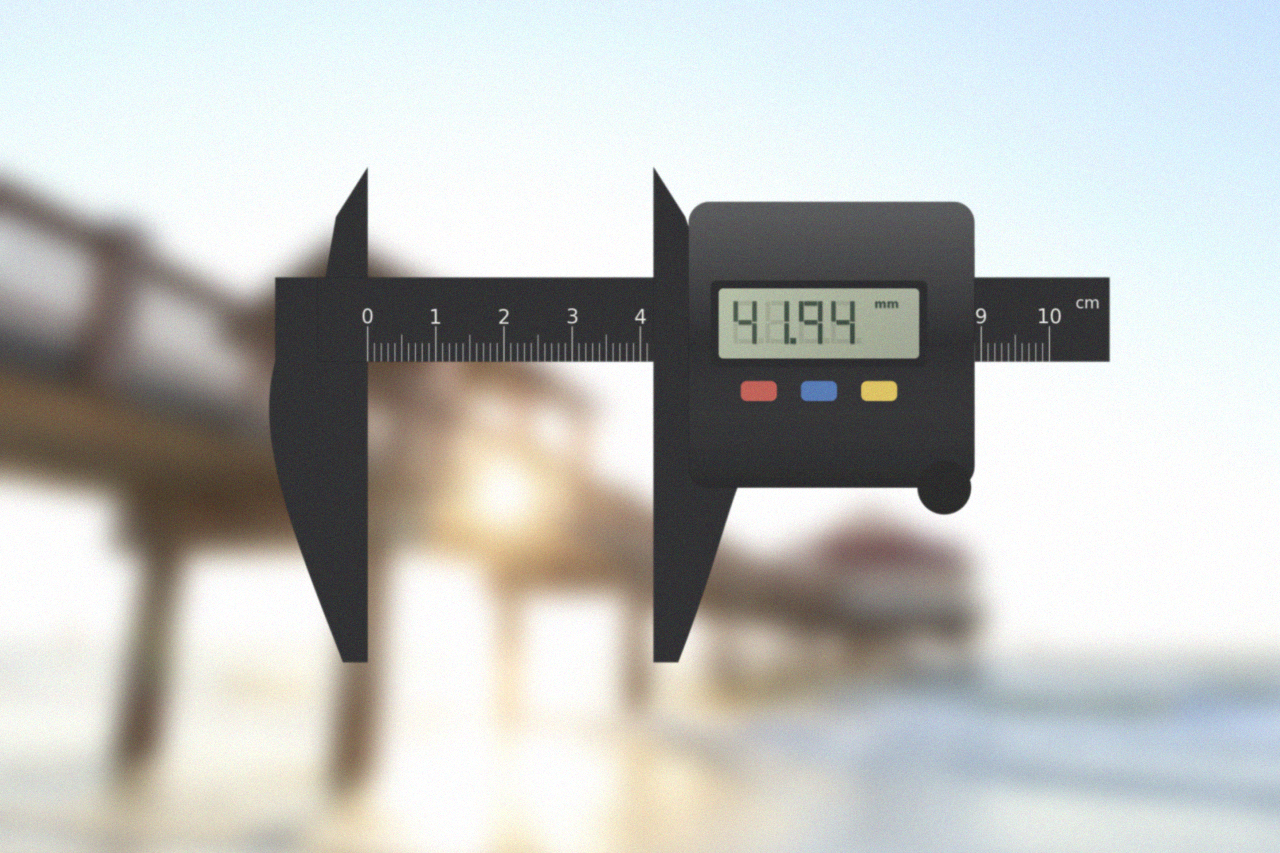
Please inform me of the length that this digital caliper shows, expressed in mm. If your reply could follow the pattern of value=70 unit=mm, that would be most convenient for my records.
value=41.94 unit=mm
